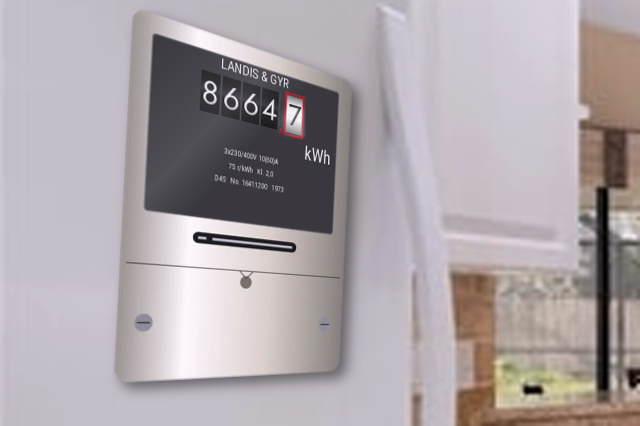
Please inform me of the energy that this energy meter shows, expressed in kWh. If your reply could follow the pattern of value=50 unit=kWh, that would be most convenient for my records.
value=8664.7 unit=kWh
